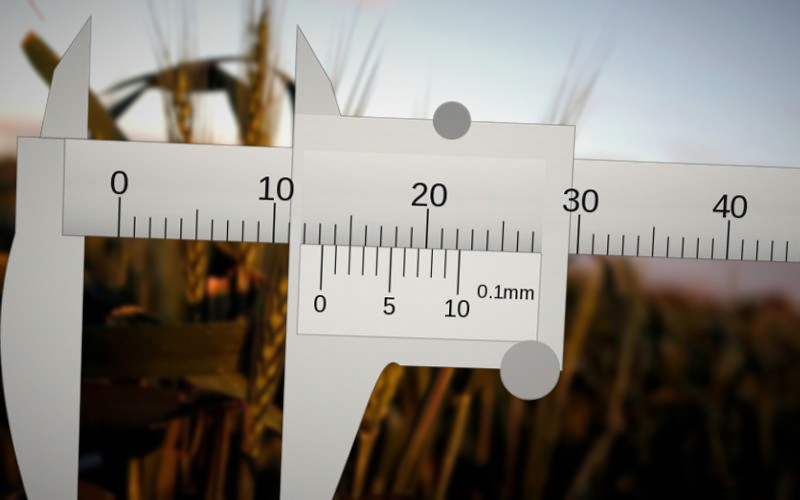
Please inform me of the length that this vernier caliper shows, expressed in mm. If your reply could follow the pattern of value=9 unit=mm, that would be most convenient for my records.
value=13.2 unit=mm
